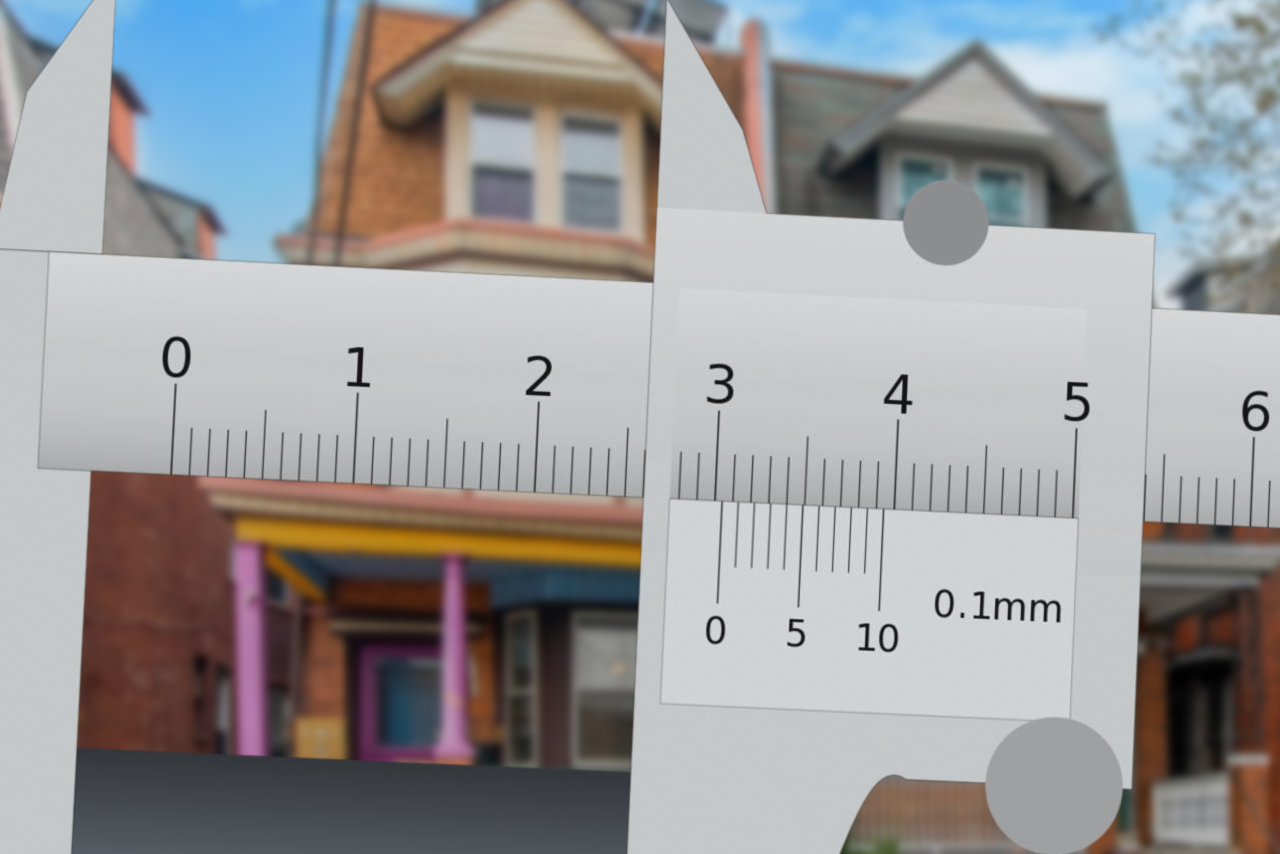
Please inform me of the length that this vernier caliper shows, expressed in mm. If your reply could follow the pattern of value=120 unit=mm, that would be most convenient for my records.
value=30.4 unit=mm
